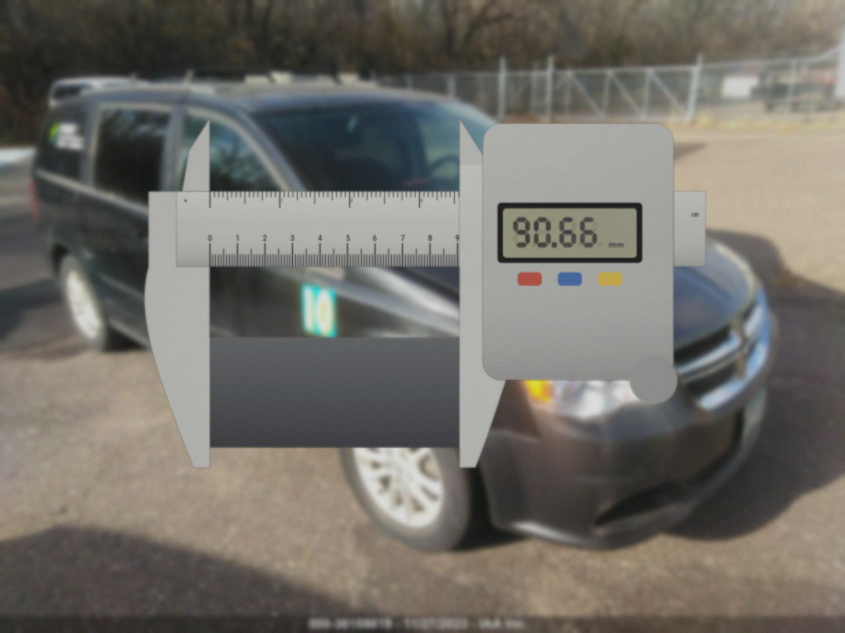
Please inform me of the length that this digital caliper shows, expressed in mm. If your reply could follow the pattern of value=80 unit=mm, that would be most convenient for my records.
value=90.66 unit=mm
